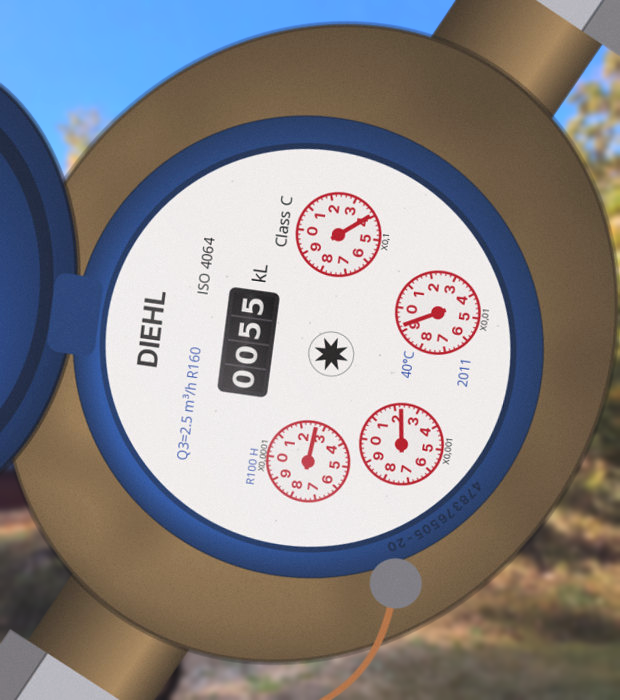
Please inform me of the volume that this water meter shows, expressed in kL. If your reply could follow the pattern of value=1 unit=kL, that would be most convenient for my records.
value=55.3922 unit=kL
